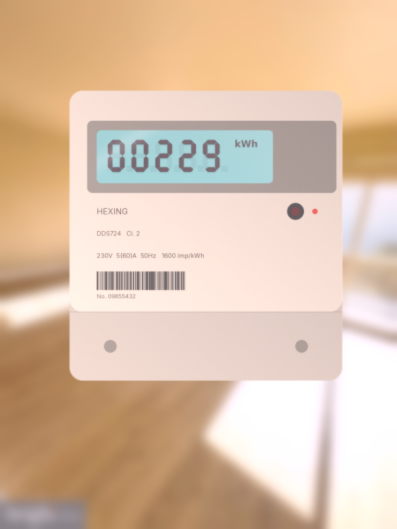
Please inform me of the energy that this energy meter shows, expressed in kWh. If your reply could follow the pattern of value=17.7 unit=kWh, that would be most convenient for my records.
value=229 unit=kWh
